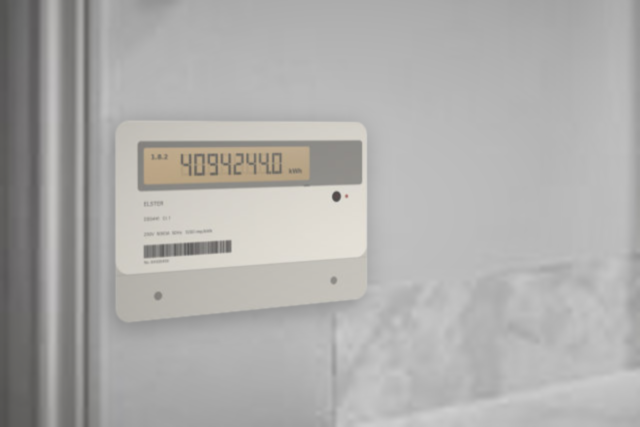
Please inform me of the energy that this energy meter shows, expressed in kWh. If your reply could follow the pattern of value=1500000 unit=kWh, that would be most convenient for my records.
value=4094244.0 unit=kWh
